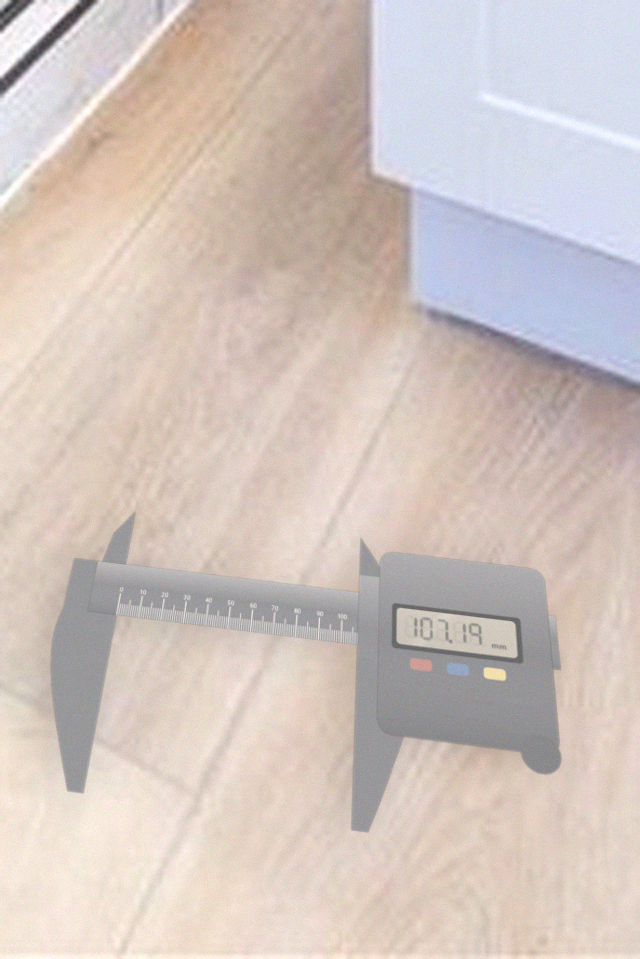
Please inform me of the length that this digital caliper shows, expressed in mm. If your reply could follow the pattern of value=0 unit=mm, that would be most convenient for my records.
value=107.19 unit=mm
